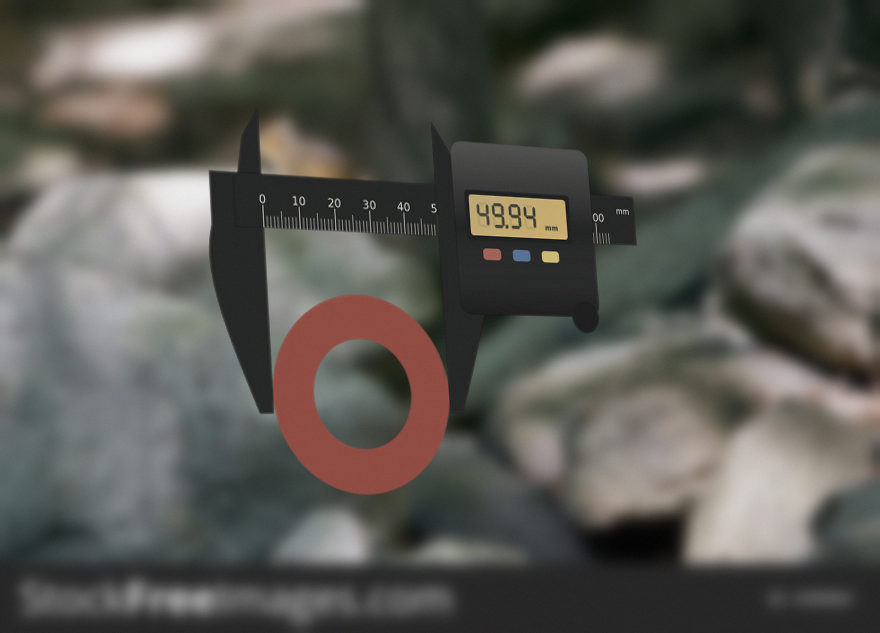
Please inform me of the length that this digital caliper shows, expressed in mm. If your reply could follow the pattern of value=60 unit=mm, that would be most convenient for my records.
value=49.94 unit=mm
